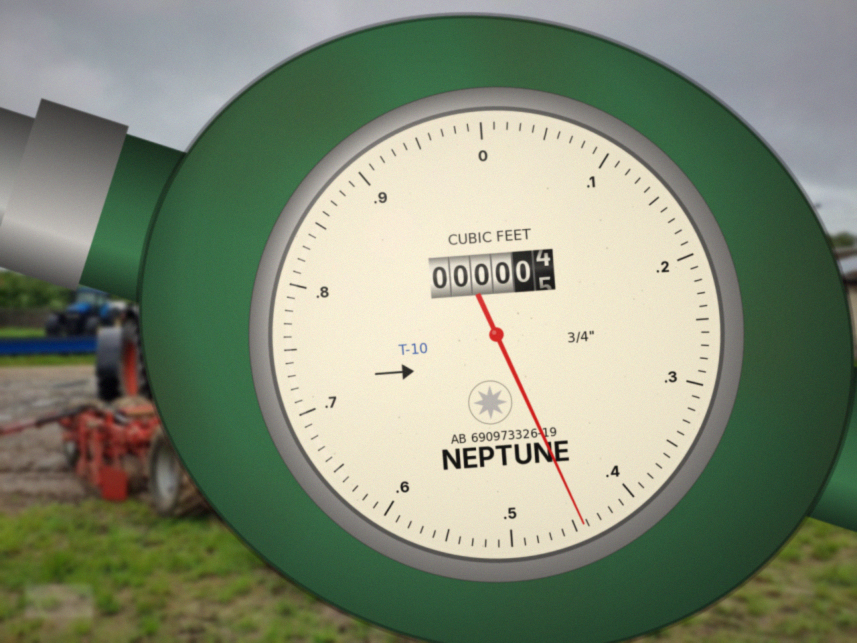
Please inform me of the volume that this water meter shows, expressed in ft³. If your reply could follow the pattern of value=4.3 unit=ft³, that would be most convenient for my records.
value=4.44 unit=ft³
